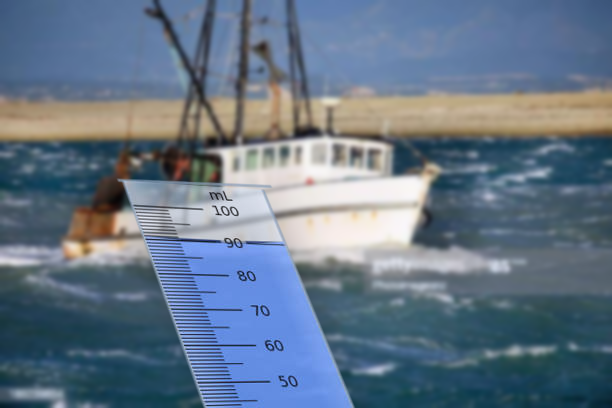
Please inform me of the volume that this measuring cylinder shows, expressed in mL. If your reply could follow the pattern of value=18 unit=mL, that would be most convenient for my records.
value=90 unit=mL
